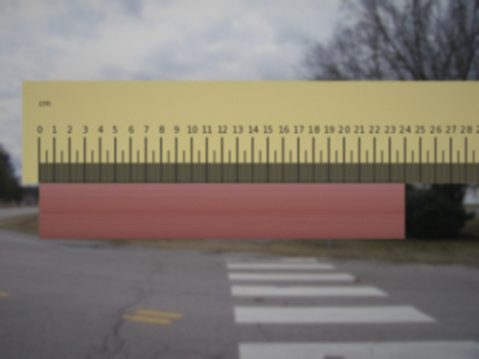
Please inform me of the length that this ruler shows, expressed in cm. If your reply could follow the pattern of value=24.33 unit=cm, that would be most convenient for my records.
value=24 unit=cm
